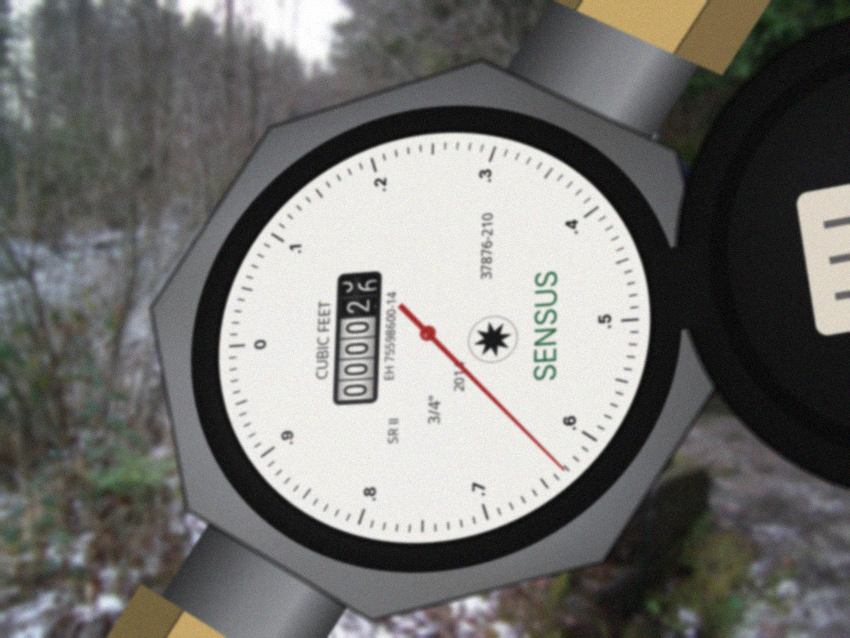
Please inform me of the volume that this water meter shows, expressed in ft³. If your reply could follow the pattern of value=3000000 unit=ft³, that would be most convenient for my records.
value=25.63 unit=ft³
